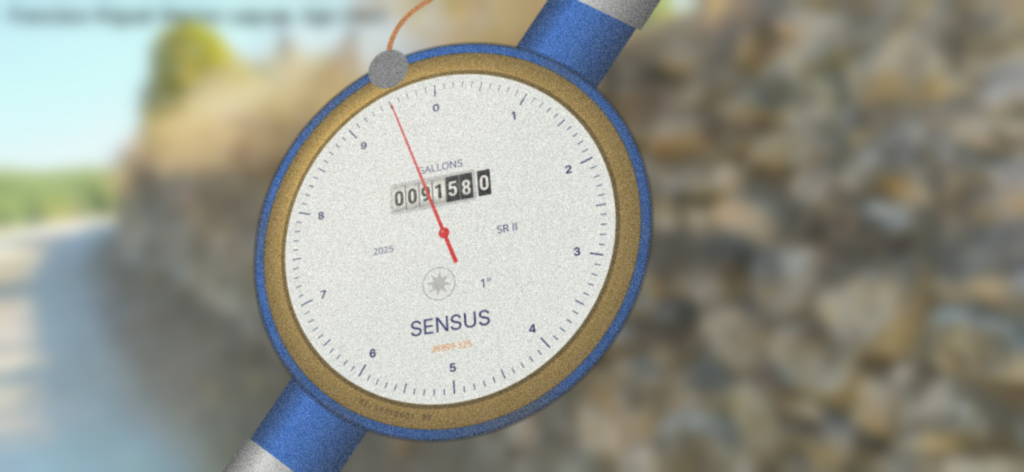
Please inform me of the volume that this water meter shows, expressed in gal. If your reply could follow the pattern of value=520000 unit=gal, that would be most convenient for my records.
value=91579.5 unit=gal
